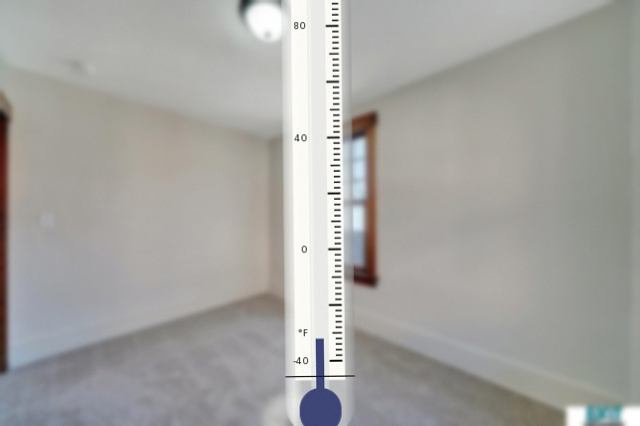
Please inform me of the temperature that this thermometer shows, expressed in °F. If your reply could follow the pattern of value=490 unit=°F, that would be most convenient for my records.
value=-32 unit=°F
